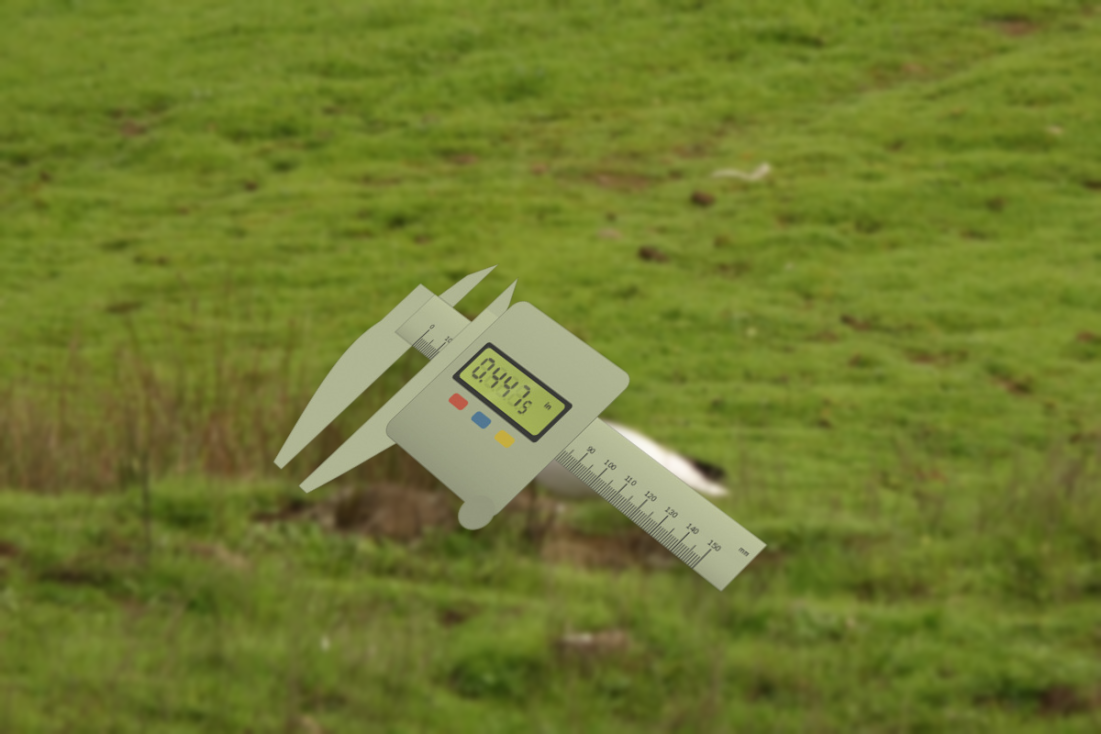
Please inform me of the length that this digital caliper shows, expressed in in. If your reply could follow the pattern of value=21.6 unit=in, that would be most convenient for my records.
value=0.4475 unit=in
